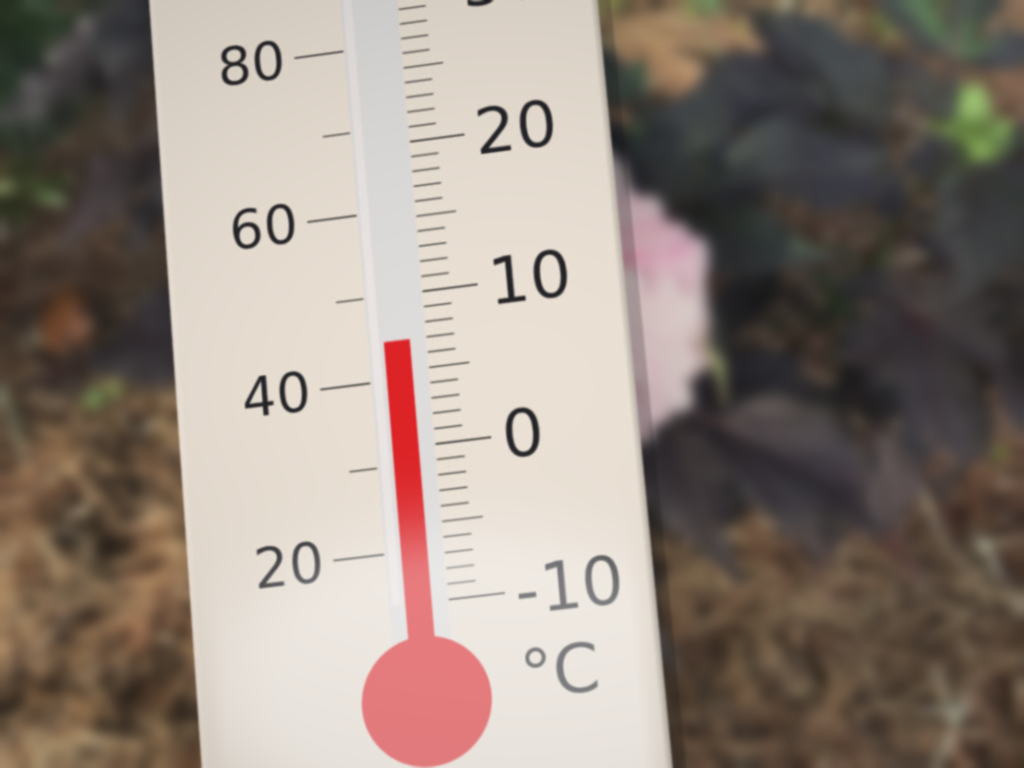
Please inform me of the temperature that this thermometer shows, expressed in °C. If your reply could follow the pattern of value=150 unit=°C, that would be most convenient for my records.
value=7 unit=°C
